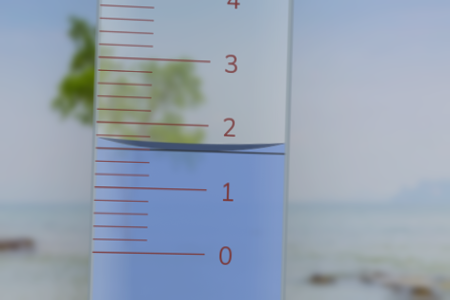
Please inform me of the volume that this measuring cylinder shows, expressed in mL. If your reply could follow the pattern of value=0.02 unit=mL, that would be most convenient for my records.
value=1.6 unit=mL
